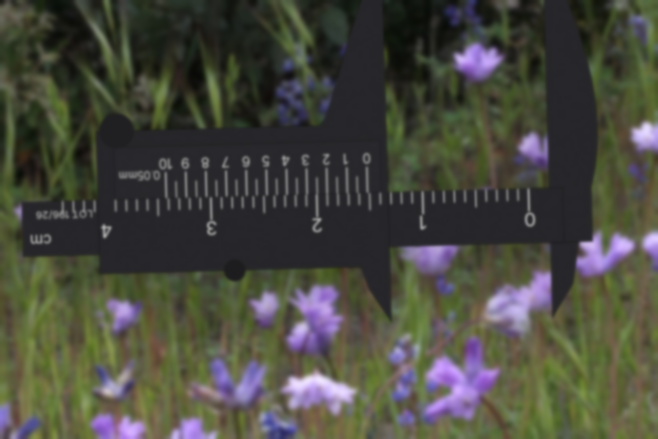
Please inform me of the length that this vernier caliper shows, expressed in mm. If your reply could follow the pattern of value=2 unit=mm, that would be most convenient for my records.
value=15.2 unit=mm
